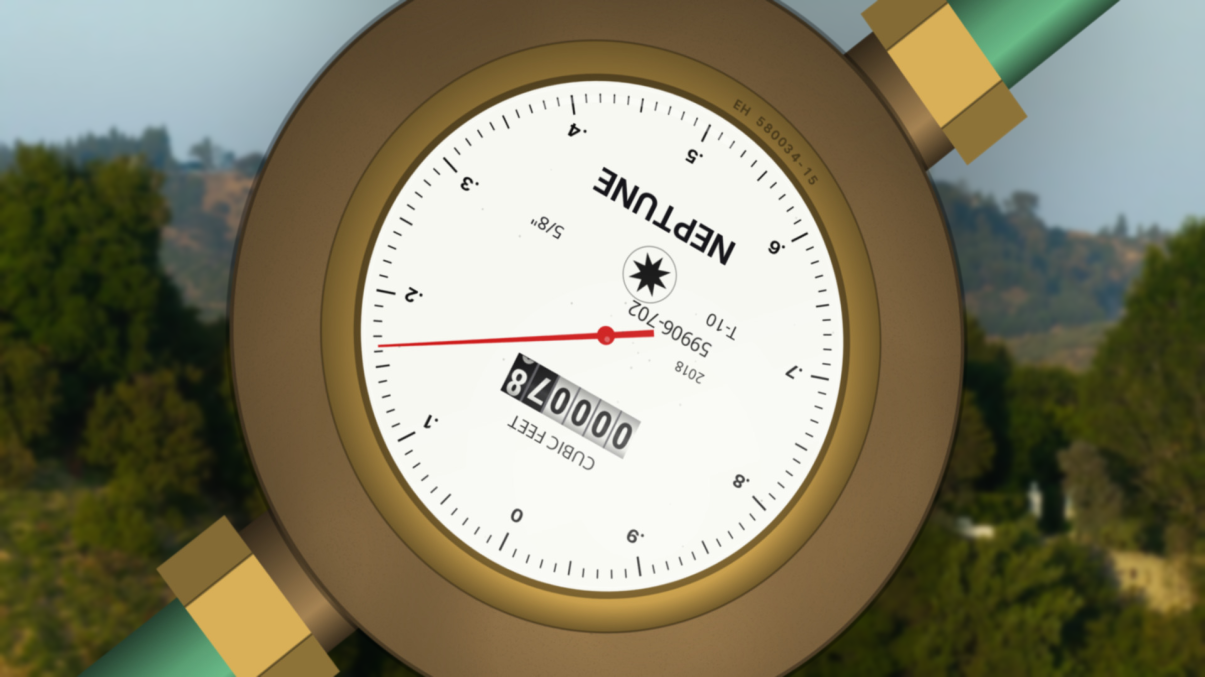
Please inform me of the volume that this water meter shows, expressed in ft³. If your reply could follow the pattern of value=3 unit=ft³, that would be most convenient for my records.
value=78.16 unit=ft³
